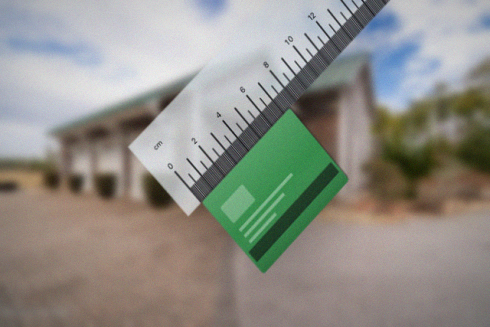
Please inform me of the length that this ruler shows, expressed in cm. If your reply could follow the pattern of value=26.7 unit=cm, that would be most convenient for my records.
value=7.5 unit=cm
